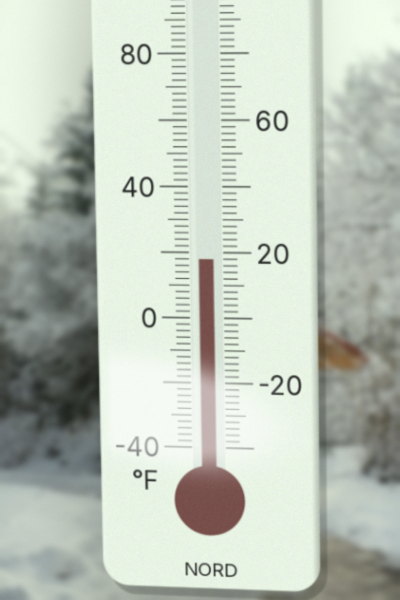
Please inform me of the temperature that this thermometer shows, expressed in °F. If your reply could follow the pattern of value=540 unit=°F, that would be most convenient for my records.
value=18 unit=°F
